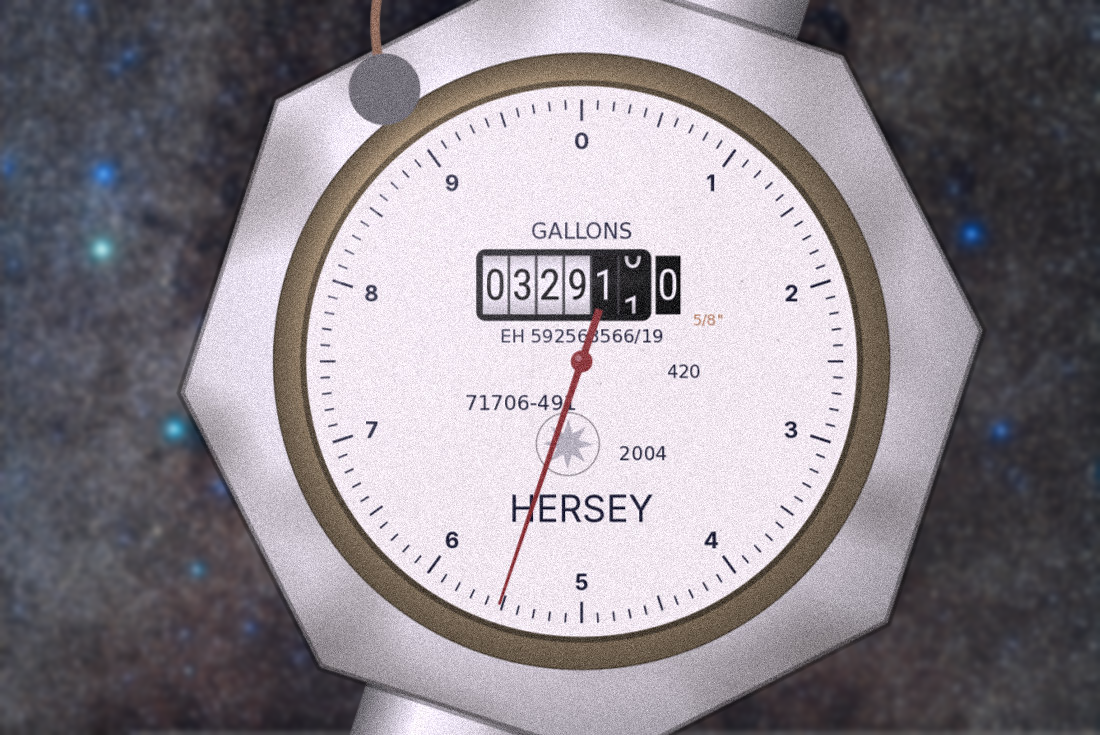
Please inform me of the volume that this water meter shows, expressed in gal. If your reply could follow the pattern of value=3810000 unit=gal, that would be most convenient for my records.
value=329105.5 unit=gal
